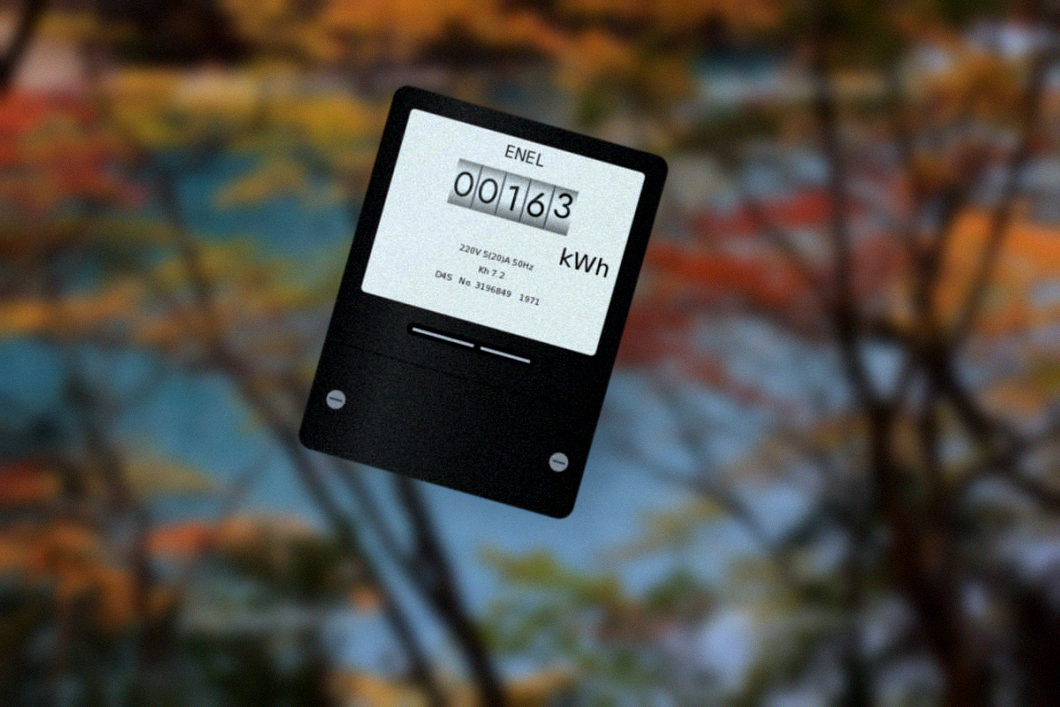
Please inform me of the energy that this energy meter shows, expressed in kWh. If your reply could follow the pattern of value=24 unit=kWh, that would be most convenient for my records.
value=163 unit=kWh
